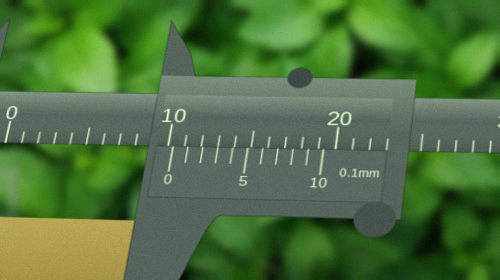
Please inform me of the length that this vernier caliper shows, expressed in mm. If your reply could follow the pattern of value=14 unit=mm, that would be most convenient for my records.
value=10.3 unit=mm
